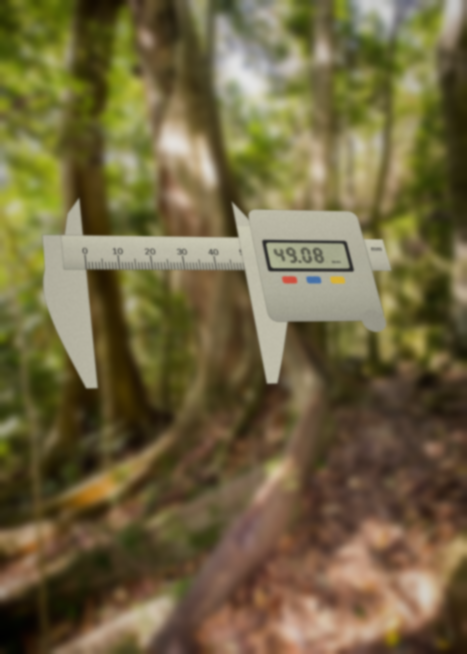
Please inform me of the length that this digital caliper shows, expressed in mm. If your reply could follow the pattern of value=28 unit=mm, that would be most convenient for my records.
value=49.08 unit=mm
